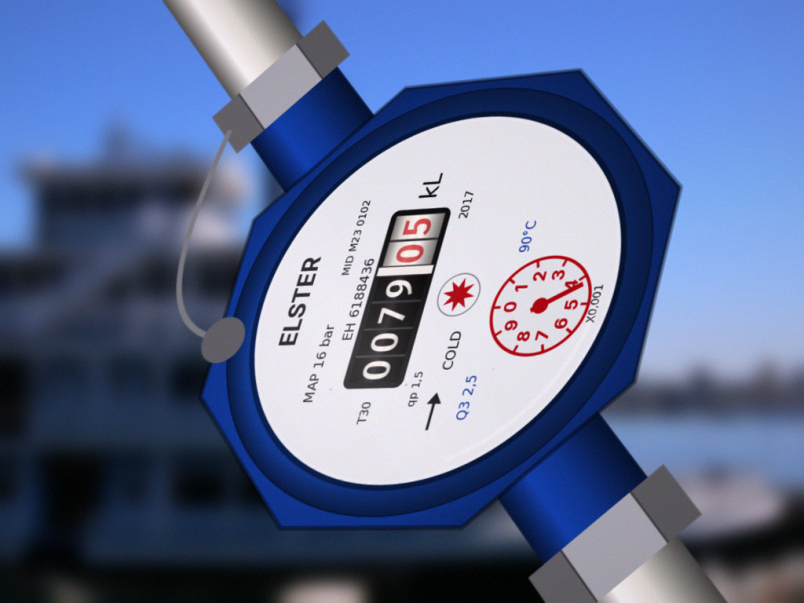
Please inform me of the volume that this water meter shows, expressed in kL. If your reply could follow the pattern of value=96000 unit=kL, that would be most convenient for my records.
value=79.054 unit=kL
